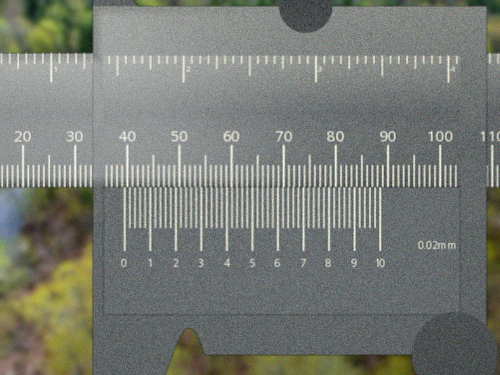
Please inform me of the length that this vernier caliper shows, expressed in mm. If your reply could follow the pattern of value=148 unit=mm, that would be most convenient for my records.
value=39.5 unit=mm
